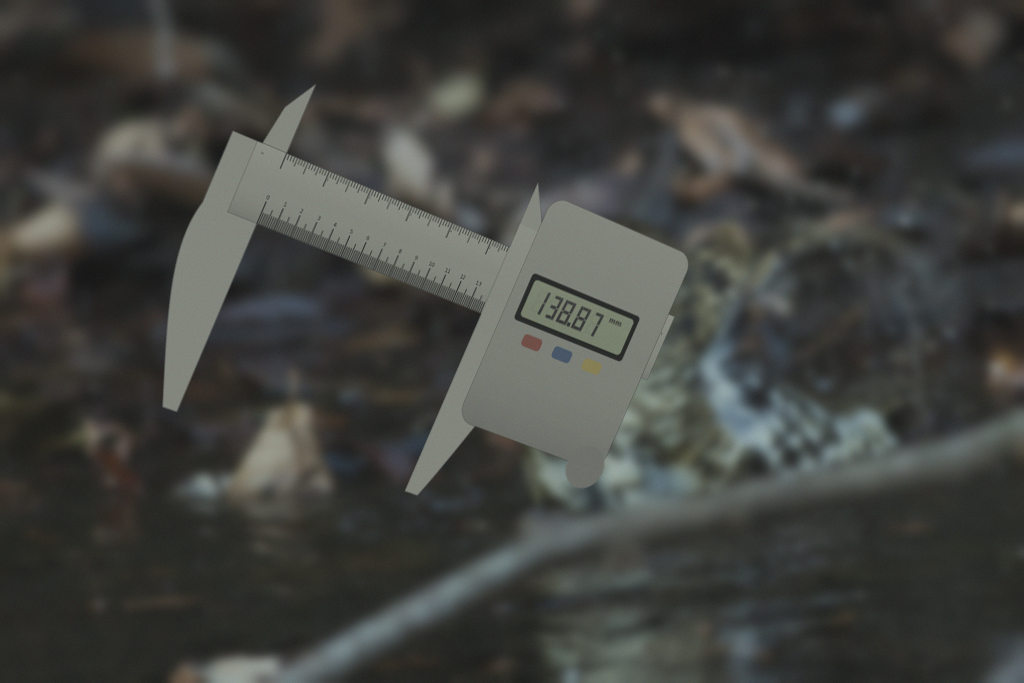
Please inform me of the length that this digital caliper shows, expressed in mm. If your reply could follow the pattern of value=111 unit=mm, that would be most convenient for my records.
value=138.87 unit=mm
